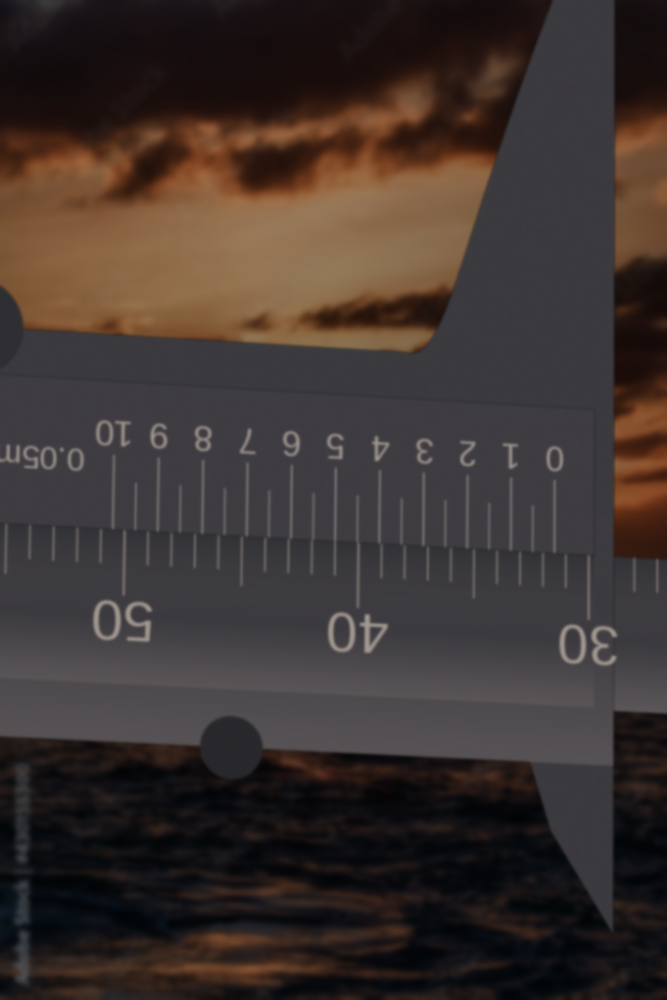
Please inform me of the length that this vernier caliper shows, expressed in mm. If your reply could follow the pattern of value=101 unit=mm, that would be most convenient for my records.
value=31.5 unit=mm
